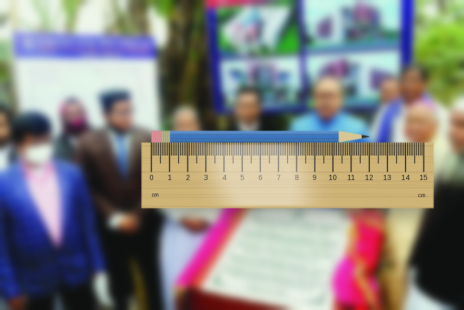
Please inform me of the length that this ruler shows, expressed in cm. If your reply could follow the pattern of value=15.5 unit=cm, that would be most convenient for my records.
value=12 unit=cm
